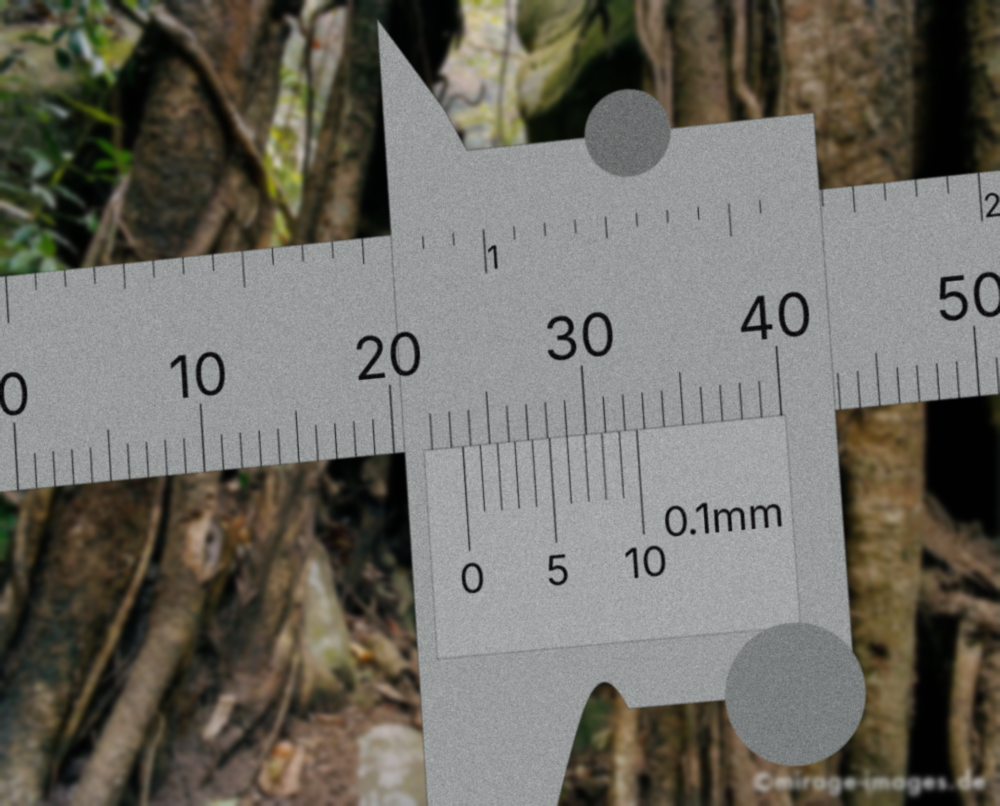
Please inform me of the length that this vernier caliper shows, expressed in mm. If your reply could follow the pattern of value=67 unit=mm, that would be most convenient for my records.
value=23.6 unit=mm
